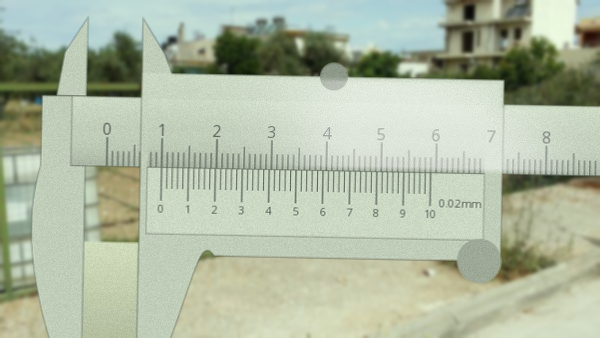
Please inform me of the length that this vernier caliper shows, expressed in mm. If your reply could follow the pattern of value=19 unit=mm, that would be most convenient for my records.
value=10.0 unit=mm
